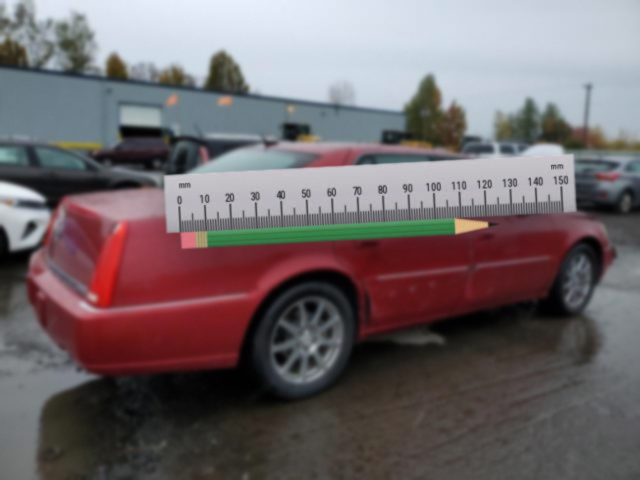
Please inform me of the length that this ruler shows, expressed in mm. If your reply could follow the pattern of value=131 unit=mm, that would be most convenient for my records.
value=125 unit=mm
